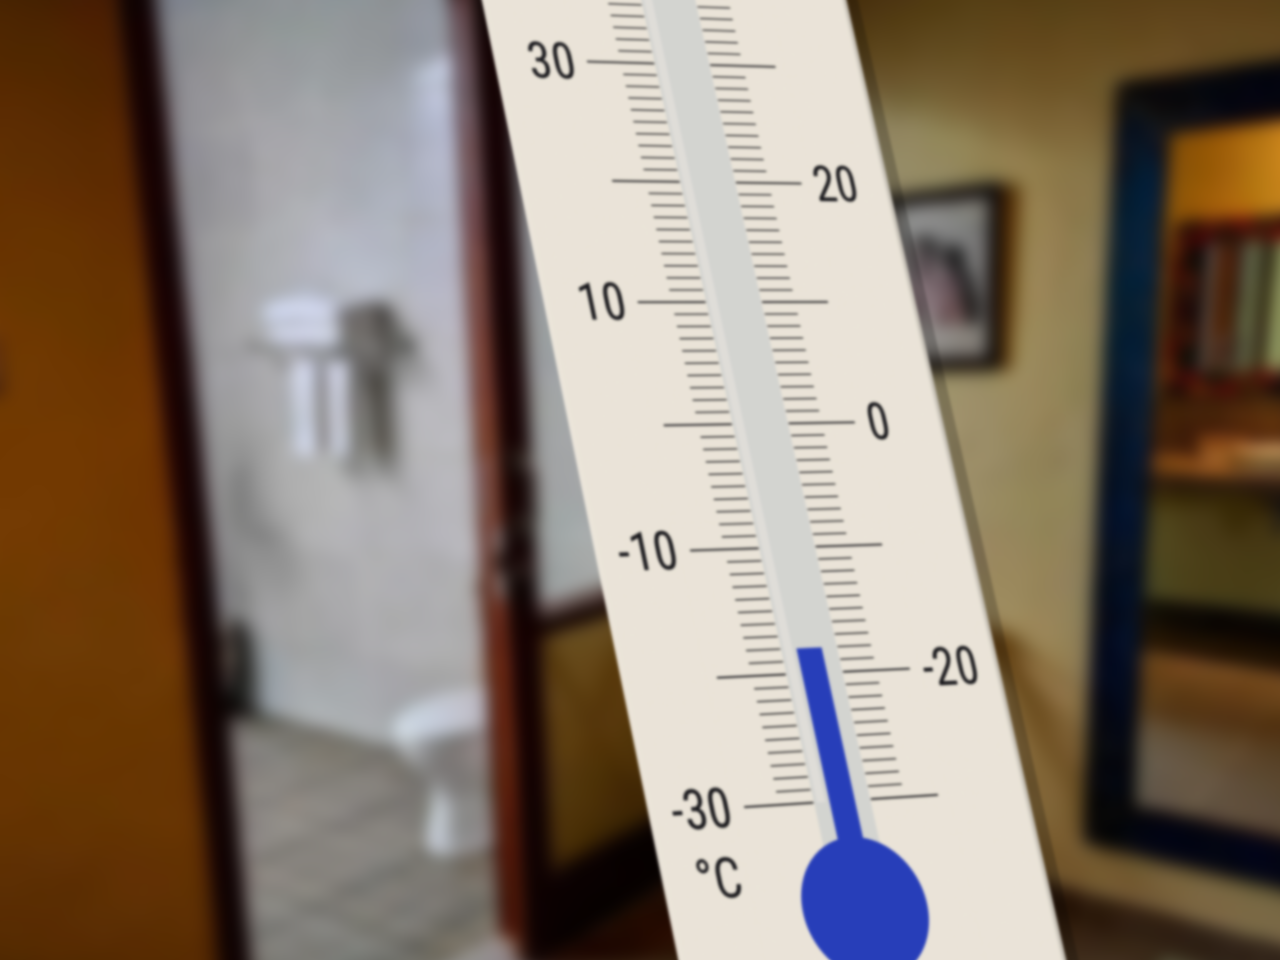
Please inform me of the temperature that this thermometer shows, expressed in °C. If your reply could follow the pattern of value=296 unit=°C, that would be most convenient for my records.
value=-18 unit=°C
